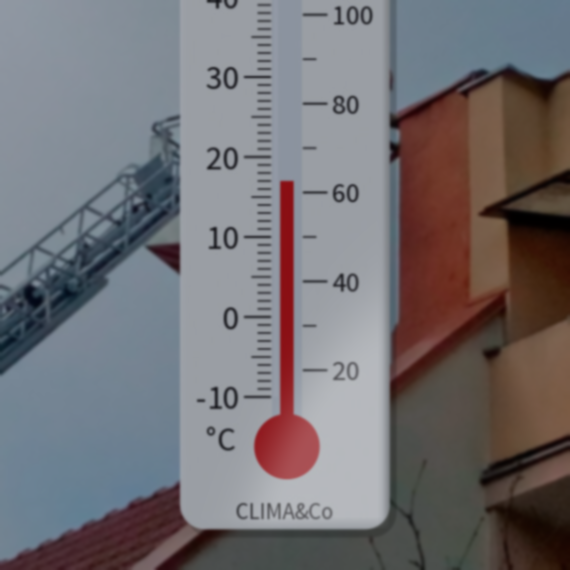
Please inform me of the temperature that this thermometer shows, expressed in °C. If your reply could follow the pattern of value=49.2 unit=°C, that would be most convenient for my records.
value=17 unit=°C
